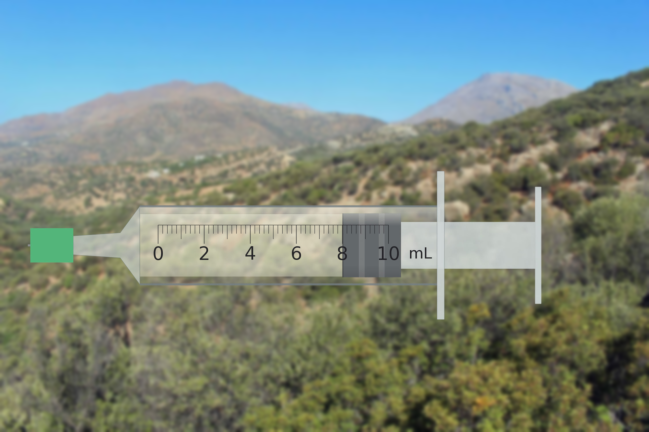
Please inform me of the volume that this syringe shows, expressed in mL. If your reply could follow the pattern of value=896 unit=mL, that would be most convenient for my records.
value=8 unit=mL
